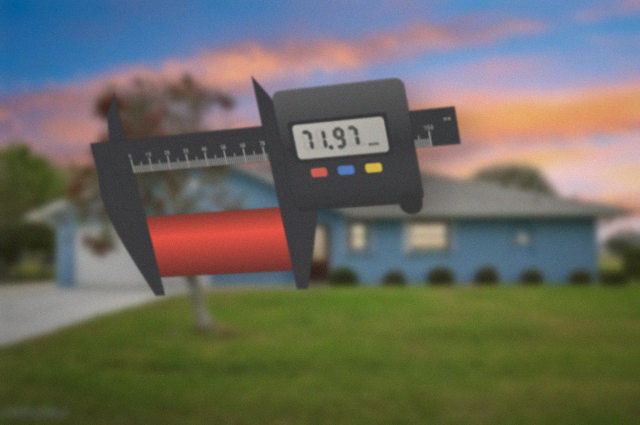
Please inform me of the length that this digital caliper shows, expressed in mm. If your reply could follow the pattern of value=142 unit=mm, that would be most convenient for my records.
value=71.97 unit=mm
